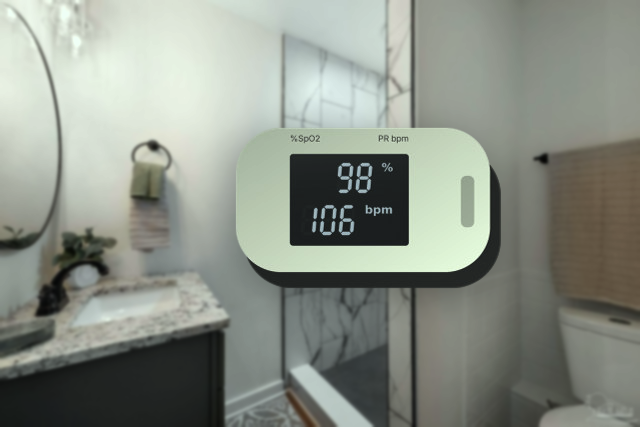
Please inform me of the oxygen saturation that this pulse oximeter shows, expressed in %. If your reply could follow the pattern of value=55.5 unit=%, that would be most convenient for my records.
value=98 unit=%
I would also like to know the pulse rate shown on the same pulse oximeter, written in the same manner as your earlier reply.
value=106 unit=bpm
